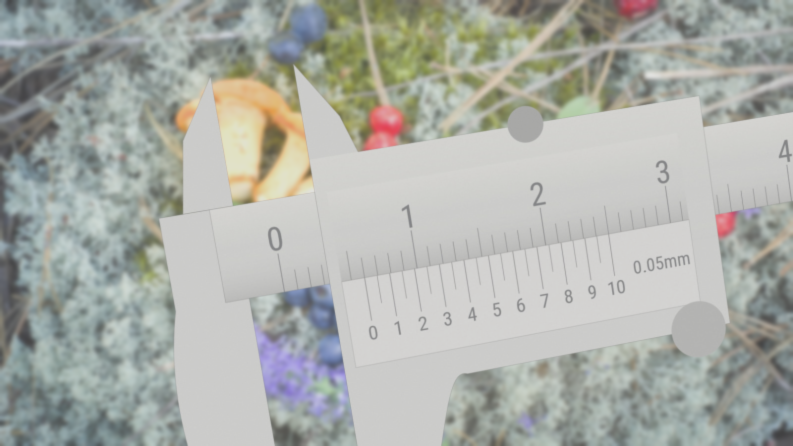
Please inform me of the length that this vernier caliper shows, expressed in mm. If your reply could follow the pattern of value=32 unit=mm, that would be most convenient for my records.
value=6.0 unit=mm
